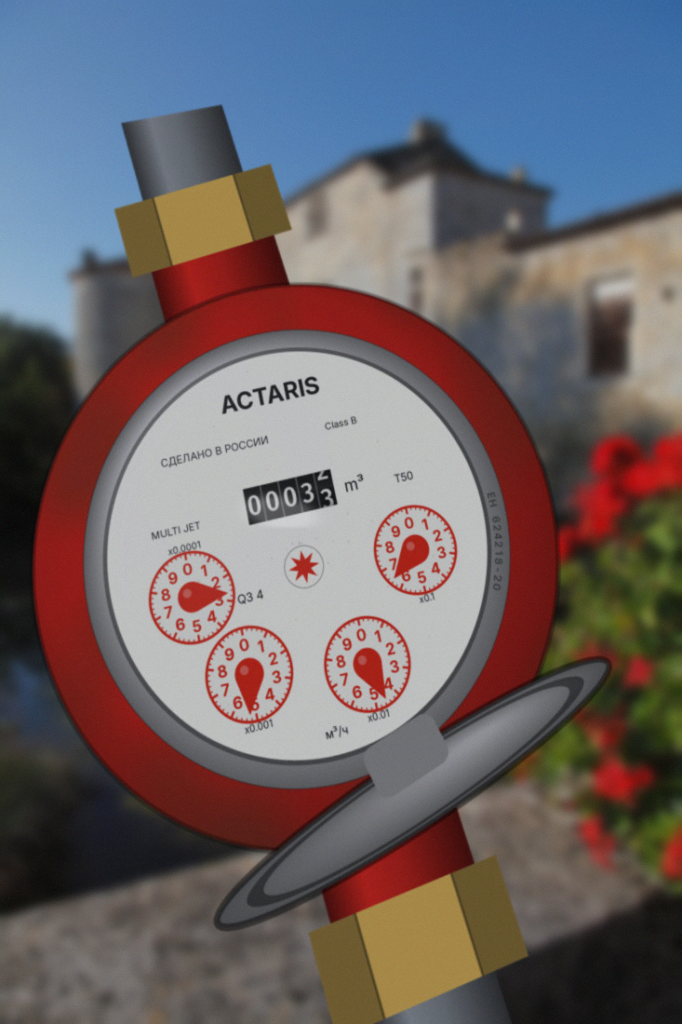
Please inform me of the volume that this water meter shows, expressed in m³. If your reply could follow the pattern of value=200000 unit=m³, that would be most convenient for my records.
value=32.6452 unit=m³
